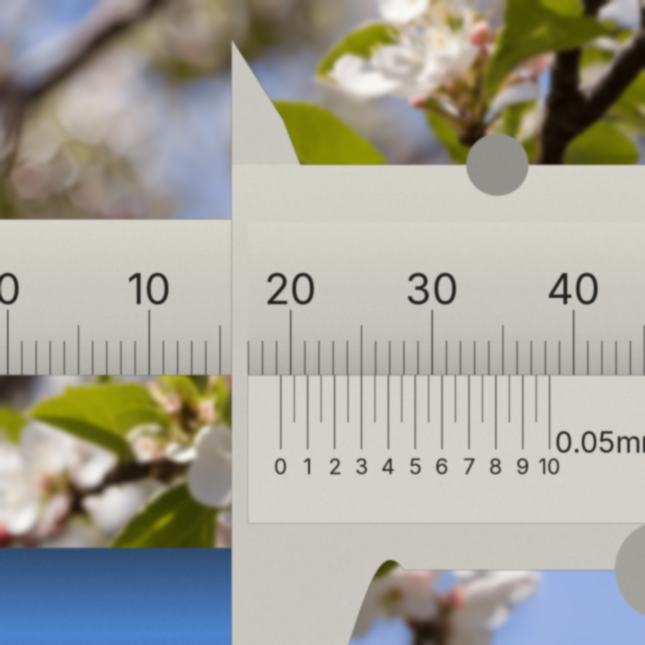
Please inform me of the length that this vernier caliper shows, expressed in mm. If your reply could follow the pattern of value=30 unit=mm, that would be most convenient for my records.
value=19.3 unit=mm
